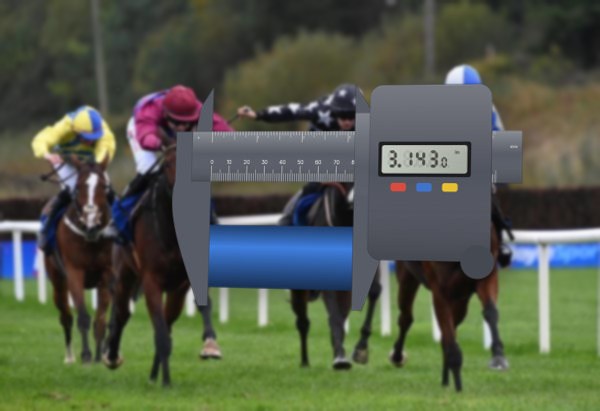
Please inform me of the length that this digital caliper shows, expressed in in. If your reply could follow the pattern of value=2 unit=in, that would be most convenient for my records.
value=3.1430 unit=in
